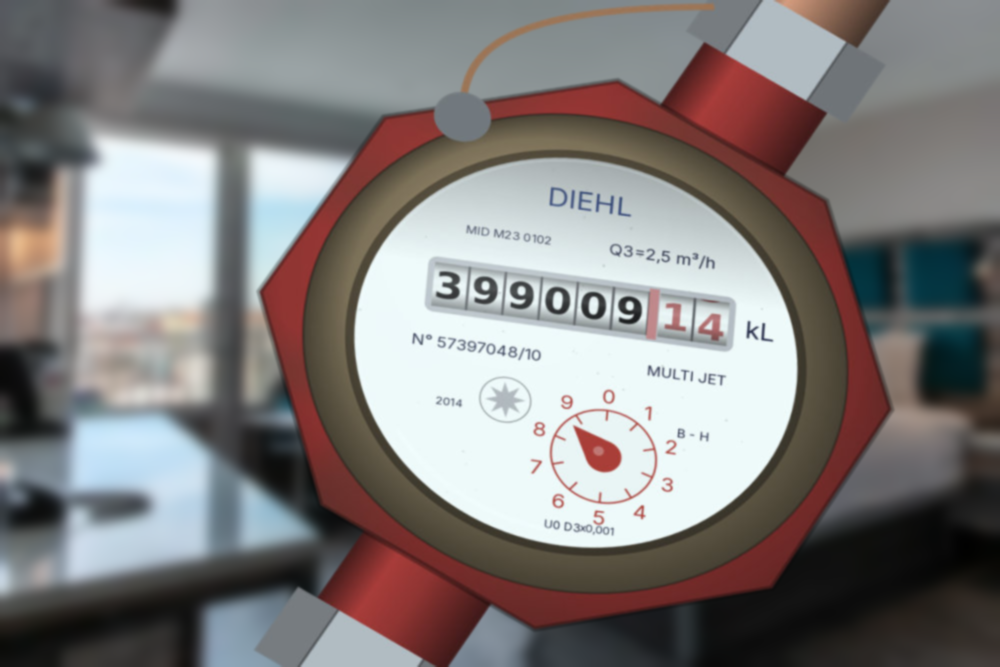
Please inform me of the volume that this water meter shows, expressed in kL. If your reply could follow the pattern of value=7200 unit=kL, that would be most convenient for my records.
value=399009.138 unit=kL
